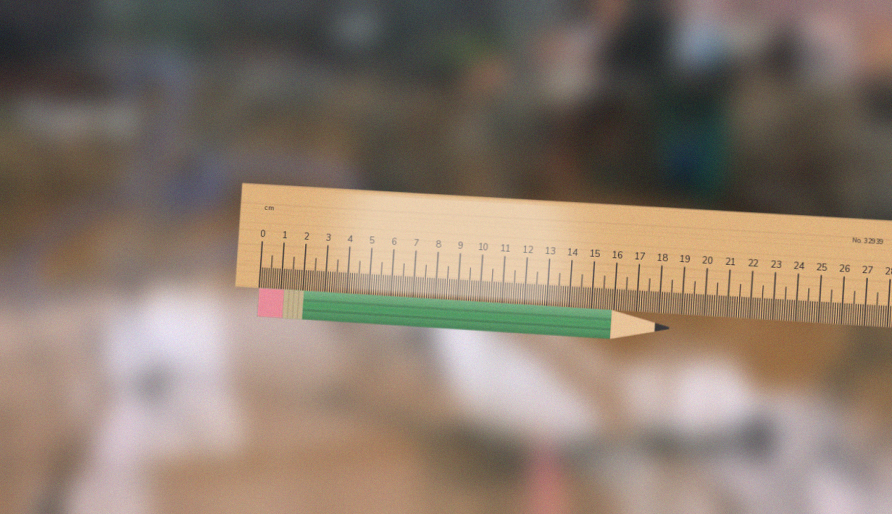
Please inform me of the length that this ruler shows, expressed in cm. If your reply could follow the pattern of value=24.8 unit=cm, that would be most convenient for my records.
value=18.5 unit=cm
